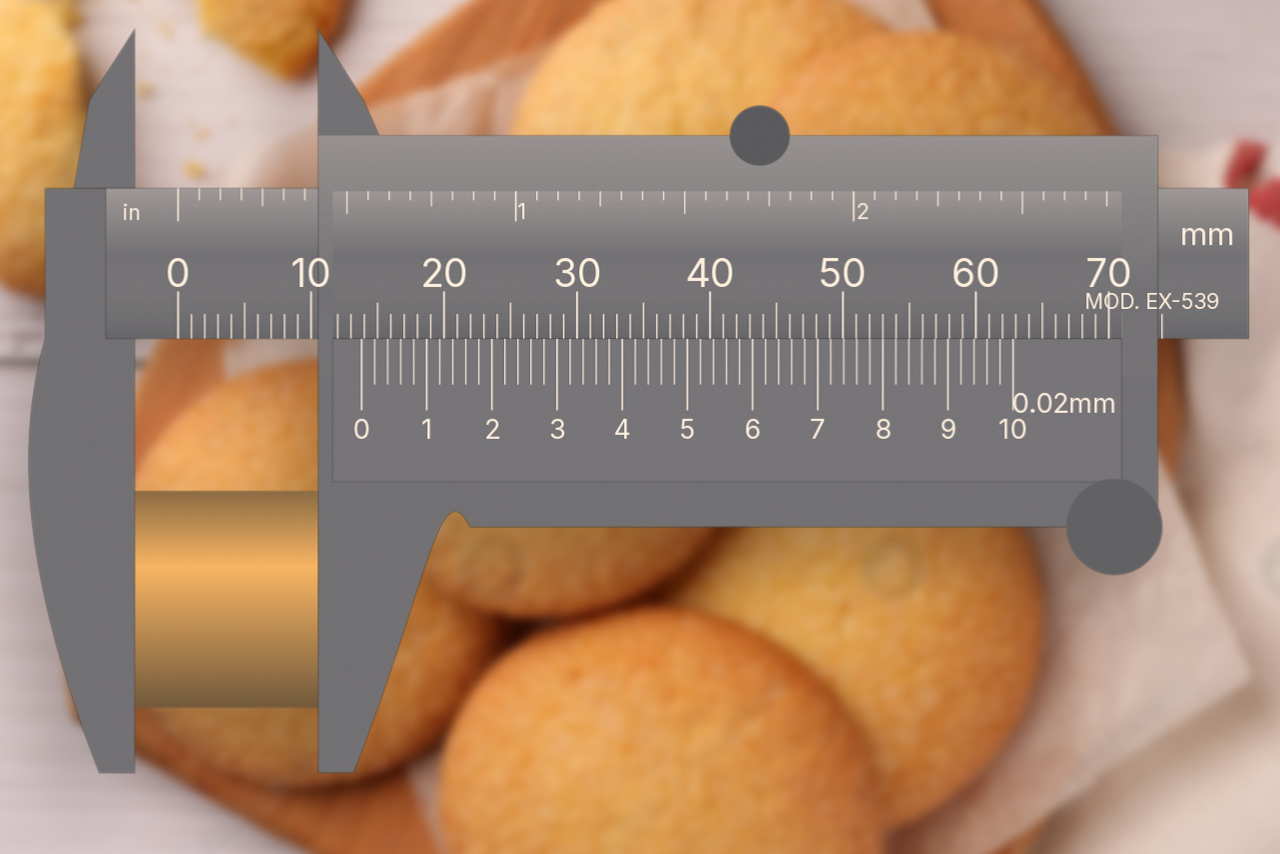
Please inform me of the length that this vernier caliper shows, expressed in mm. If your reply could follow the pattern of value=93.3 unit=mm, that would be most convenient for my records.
value=13.8 unit=mm
